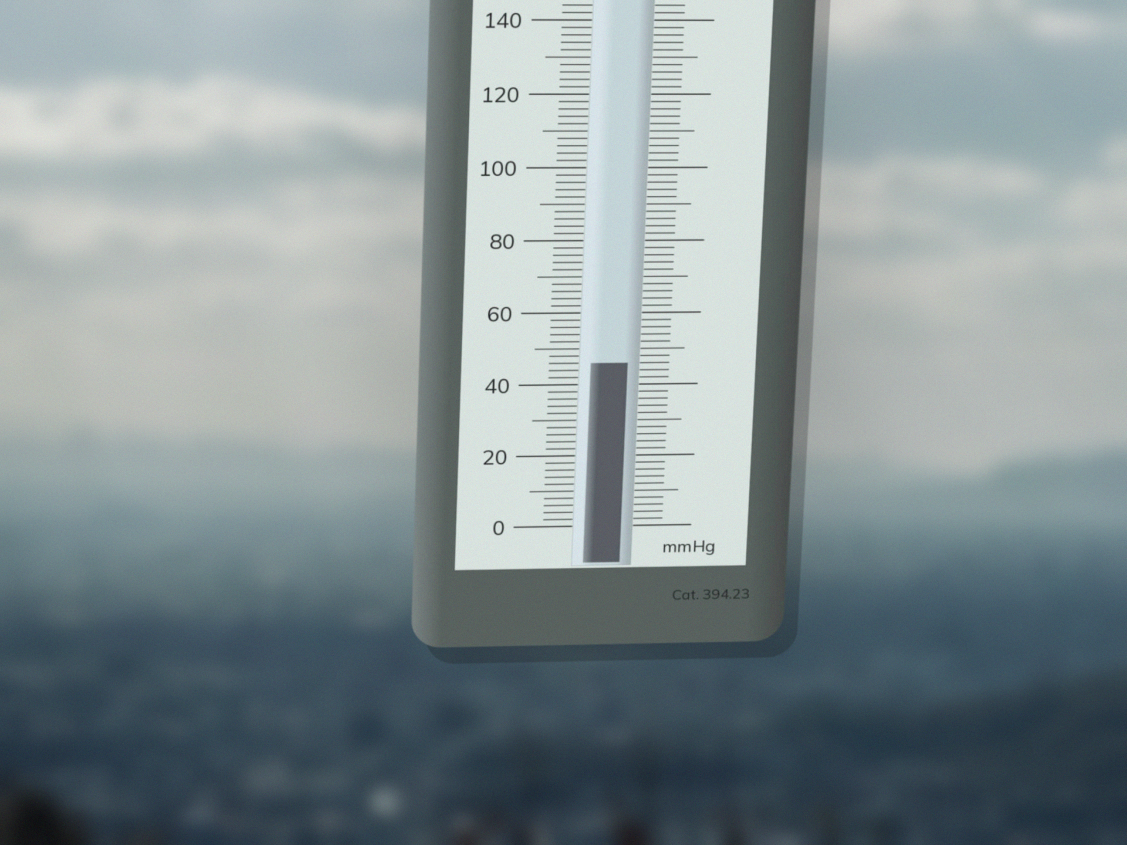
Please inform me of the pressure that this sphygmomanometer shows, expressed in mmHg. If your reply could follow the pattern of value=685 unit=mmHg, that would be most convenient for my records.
value=46 unit=mmHg
